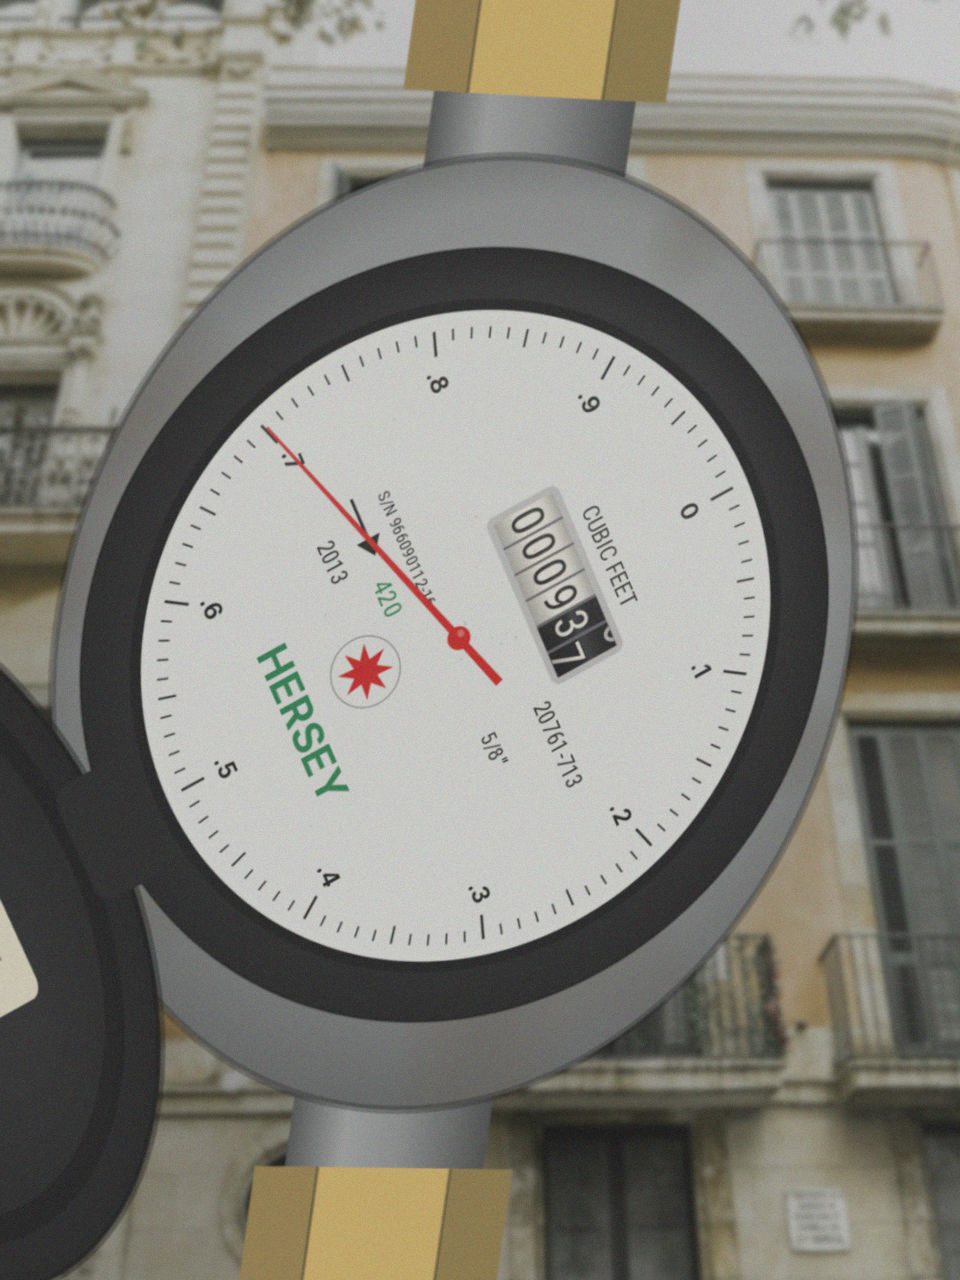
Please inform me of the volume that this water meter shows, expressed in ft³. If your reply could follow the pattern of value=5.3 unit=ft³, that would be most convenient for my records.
value=936.70 unit=ft³
